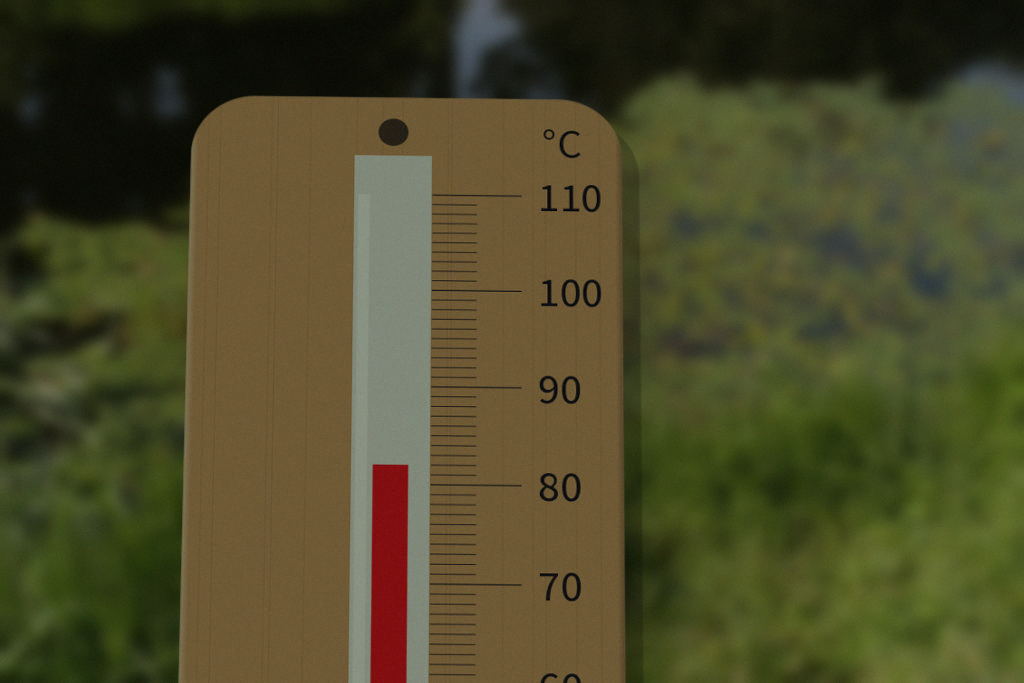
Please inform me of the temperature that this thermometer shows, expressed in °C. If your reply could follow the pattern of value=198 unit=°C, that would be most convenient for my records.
value=82 unit=°C
